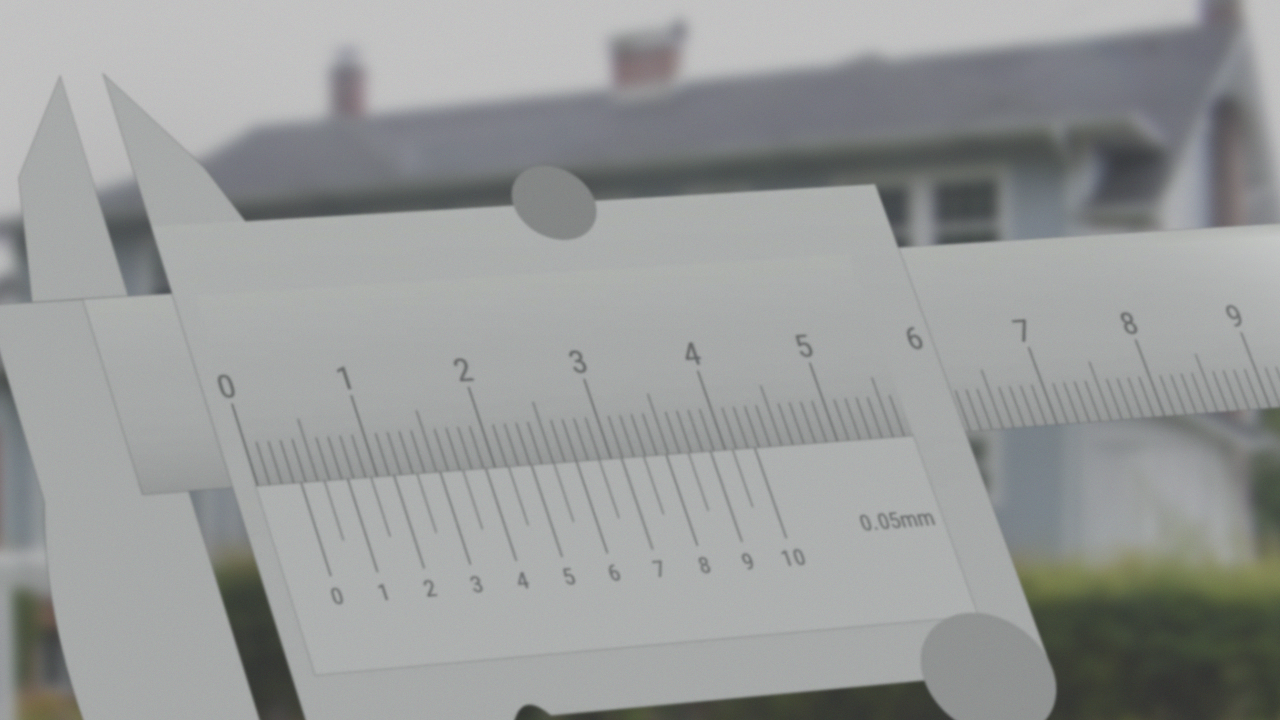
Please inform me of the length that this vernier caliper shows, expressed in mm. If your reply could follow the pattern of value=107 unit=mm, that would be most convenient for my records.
value=3.6 unit=mm
